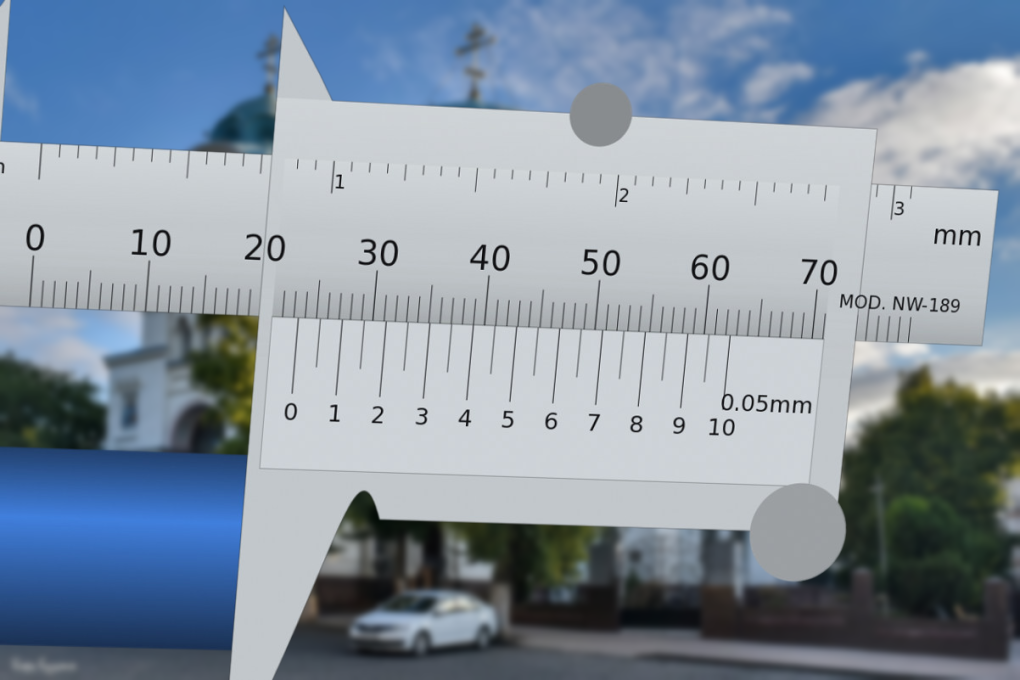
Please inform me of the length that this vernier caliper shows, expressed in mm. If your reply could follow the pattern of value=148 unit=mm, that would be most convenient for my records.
value=23.4 unit=mm
